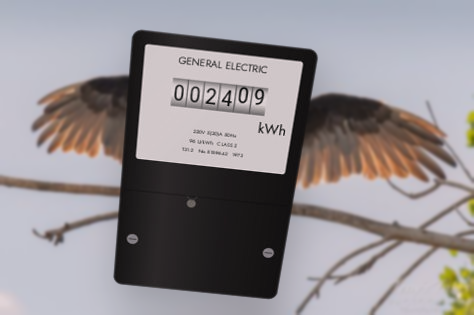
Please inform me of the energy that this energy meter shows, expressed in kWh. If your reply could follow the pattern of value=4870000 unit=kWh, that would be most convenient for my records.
value=2409 unit=kWh
